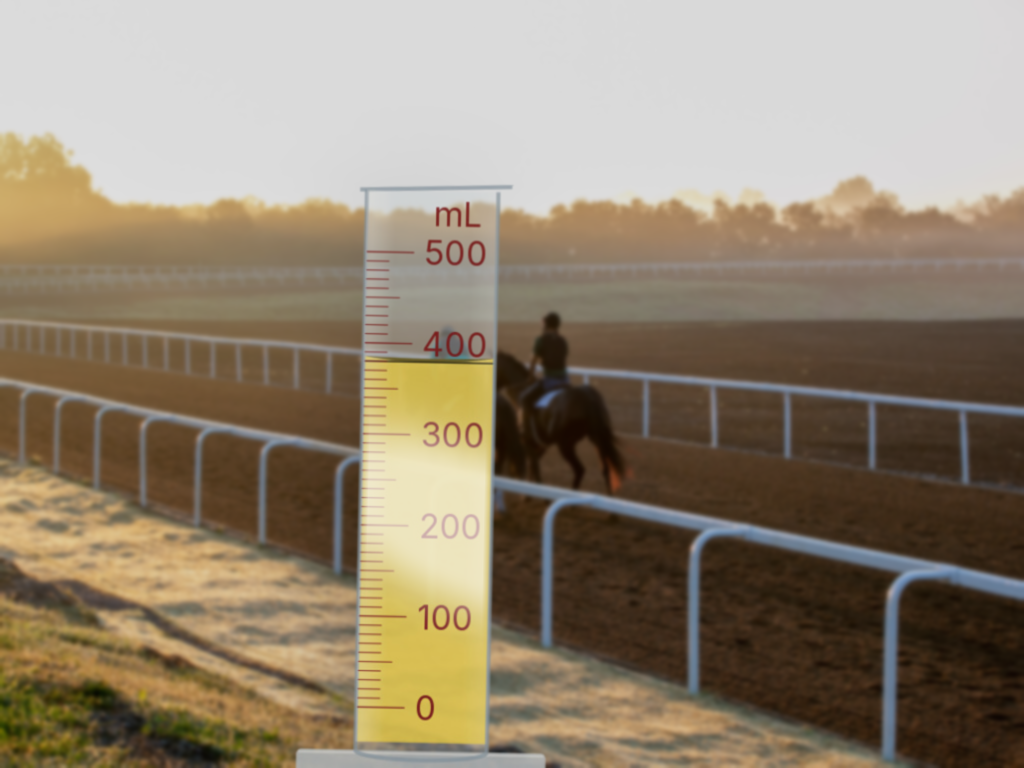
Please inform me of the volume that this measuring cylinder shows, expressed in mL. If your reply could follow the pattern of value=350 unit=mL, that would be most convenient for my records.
value=380 unit=mL
